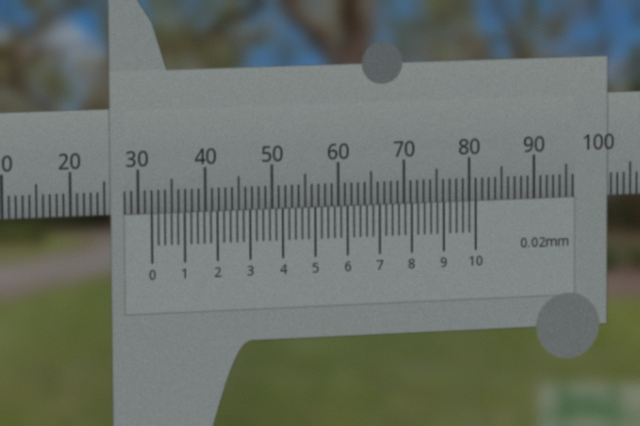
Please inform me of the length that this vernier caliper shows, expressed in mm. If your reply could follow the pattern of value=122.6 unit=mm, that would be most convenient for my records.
value=32.0 unit=mm
